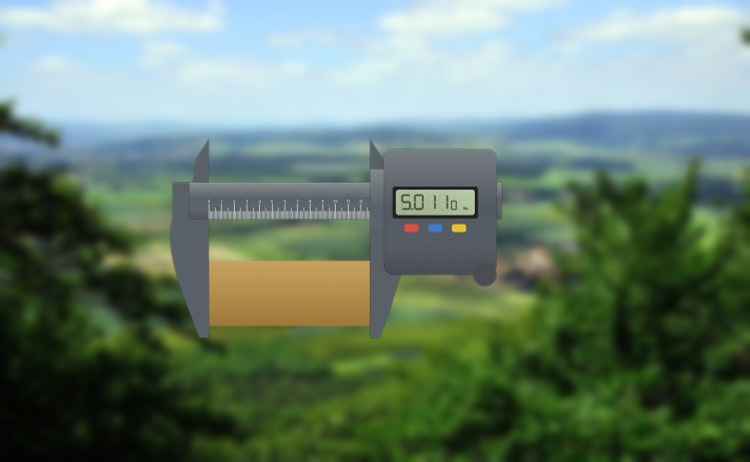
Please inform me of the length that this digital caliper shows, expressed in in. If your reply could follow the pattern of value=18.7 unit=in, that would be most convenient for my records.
value=5.0110 unit=in
